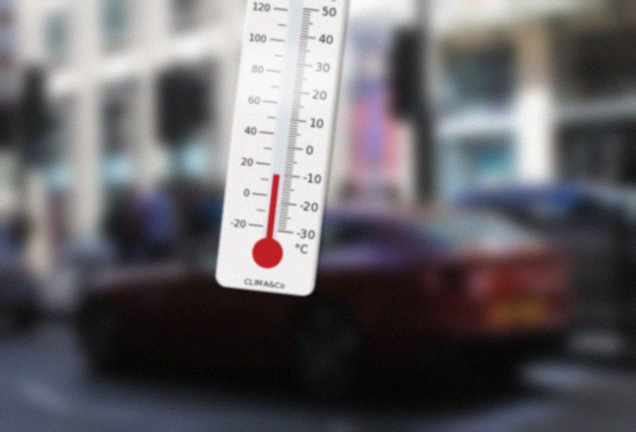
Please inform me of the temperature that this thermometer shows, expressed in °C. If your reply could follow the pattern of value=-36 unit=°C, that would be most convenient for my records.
value=-10 unit=°C
